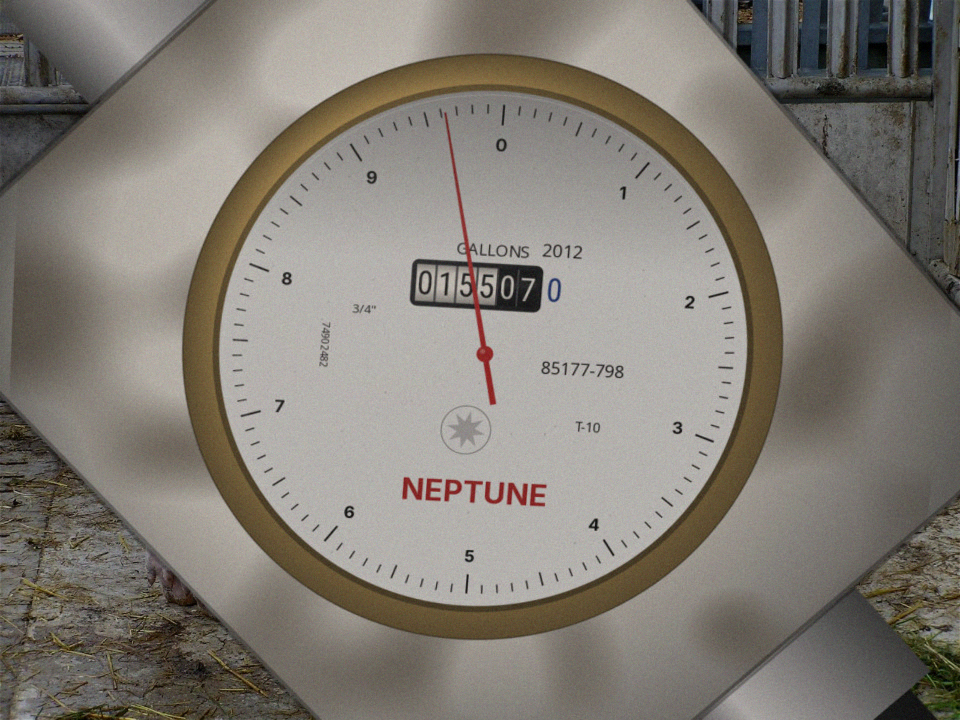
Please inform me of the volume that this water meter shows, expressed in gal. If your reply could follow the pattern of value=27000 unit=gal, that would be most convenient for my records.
value=155069.6 unit=gal
